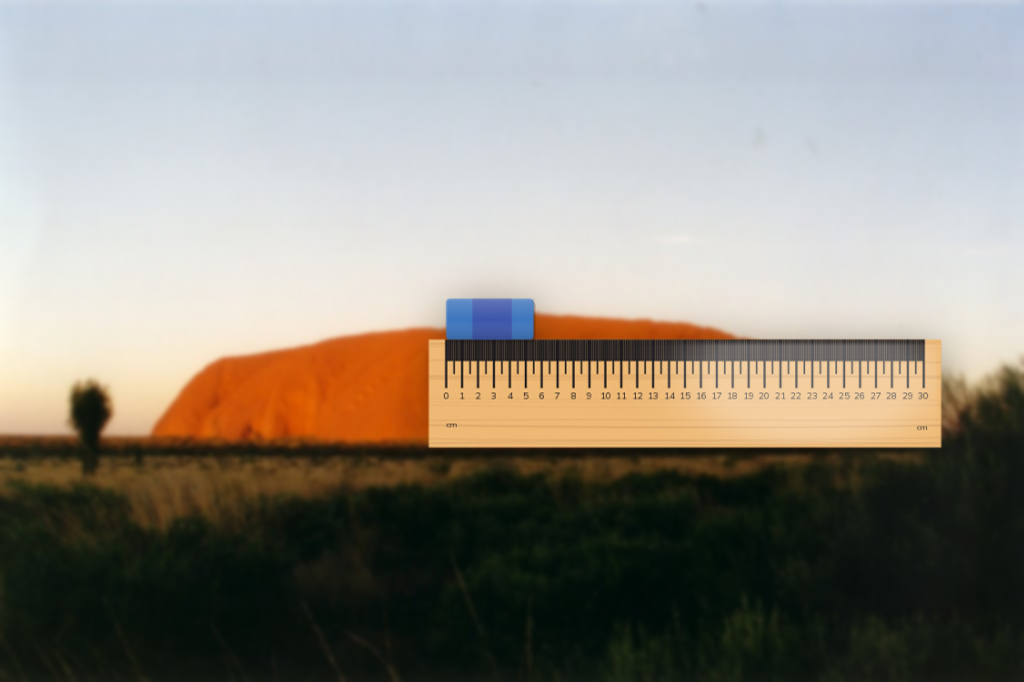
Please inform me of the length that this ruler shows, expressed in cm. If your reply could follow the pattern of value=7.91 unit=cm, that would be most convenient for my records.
value=5.5 unit=cm
